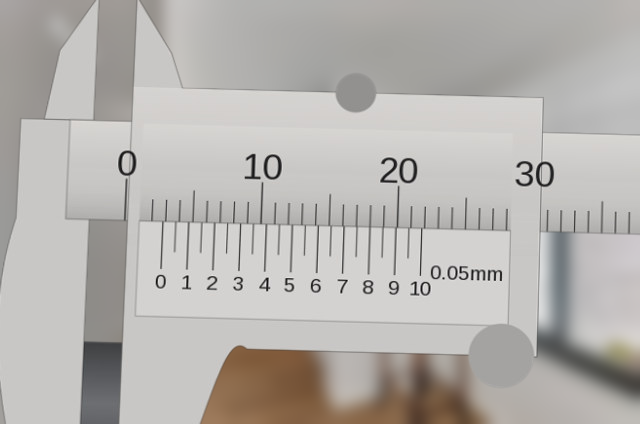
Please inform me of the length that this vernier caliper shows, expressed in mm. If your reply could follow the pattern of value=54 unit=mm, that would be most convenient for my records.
value=2.8 unit=mm
